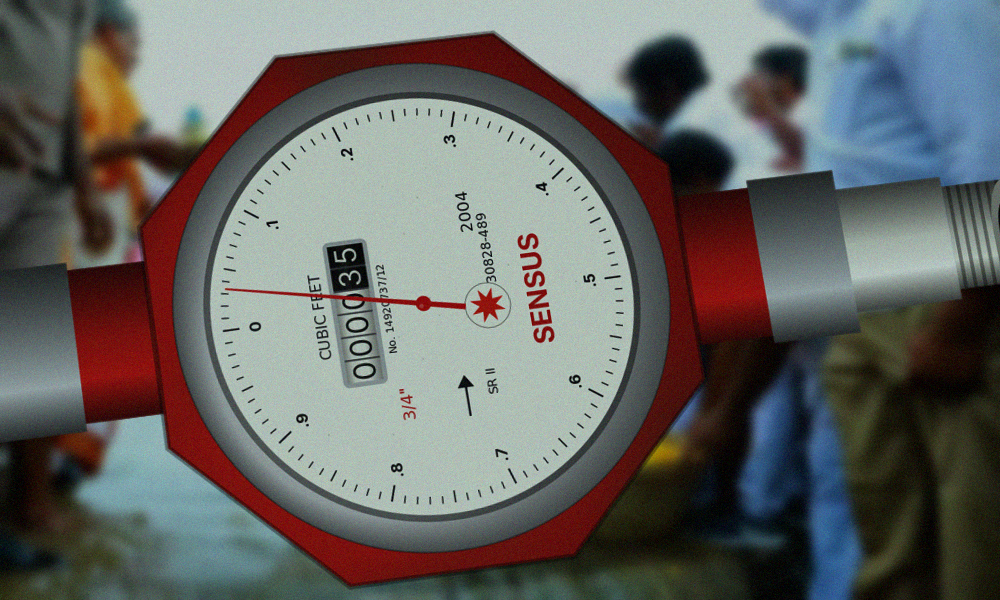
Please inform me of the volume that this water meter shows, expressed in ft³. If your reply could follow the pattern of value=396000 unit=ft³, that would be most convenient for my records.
value=35.03 unit=ft³
